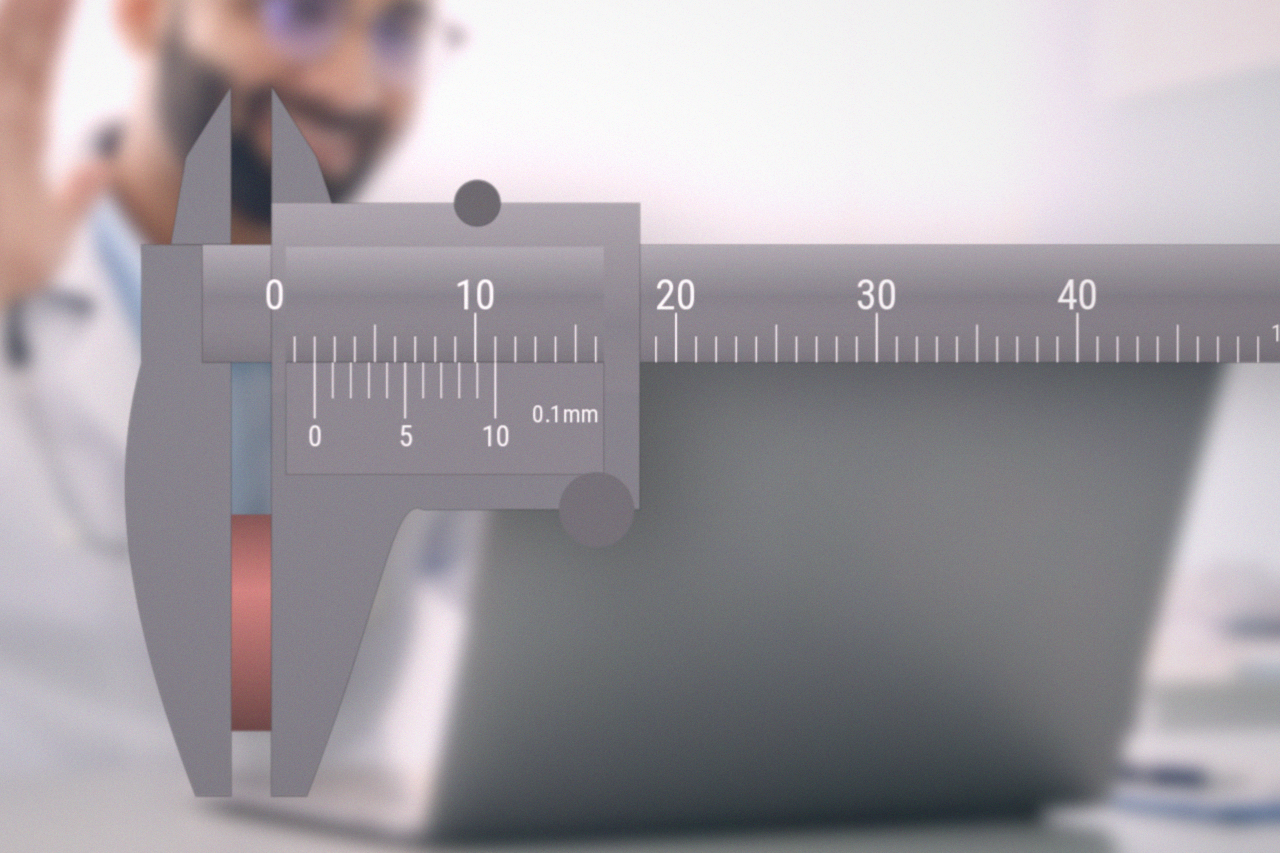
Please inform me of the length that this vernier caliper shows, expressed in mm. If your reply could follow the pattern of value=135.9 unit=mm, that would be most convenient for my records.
value=2.0 unit=mm
